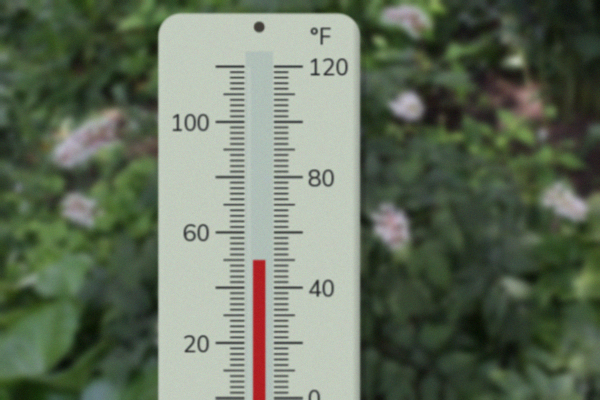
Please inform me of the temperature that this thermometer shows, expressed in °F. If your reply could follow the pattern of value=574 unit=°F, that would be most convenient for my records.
value=50 unit=°F
